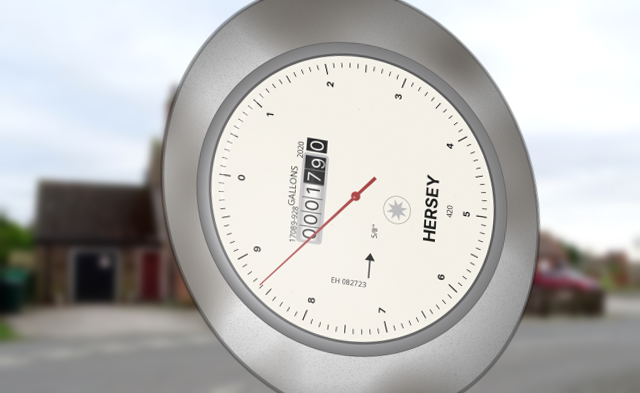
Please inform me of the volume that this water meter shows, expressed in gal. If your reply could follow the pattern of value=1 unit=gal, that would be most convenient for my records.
value=1788.6 unit=gal
